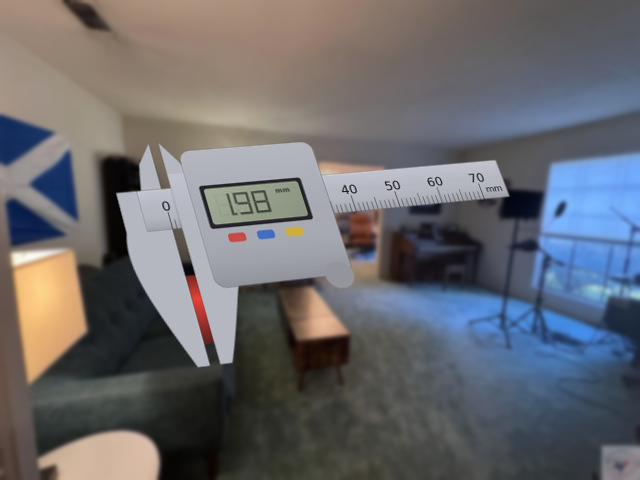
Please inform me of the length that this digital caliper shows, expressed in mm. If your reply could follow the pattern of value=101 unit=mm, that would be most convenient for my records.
value=1.98 unit=mm
